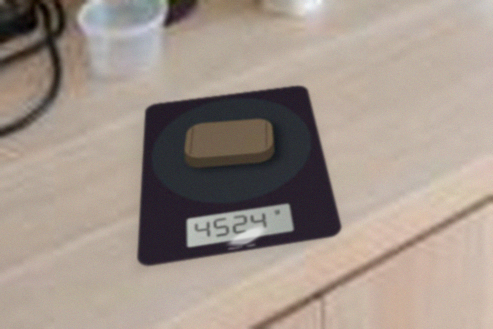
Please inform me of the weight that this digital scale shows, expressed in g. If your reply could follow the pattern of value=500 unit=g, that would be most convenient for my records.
value=4524 unit=g
